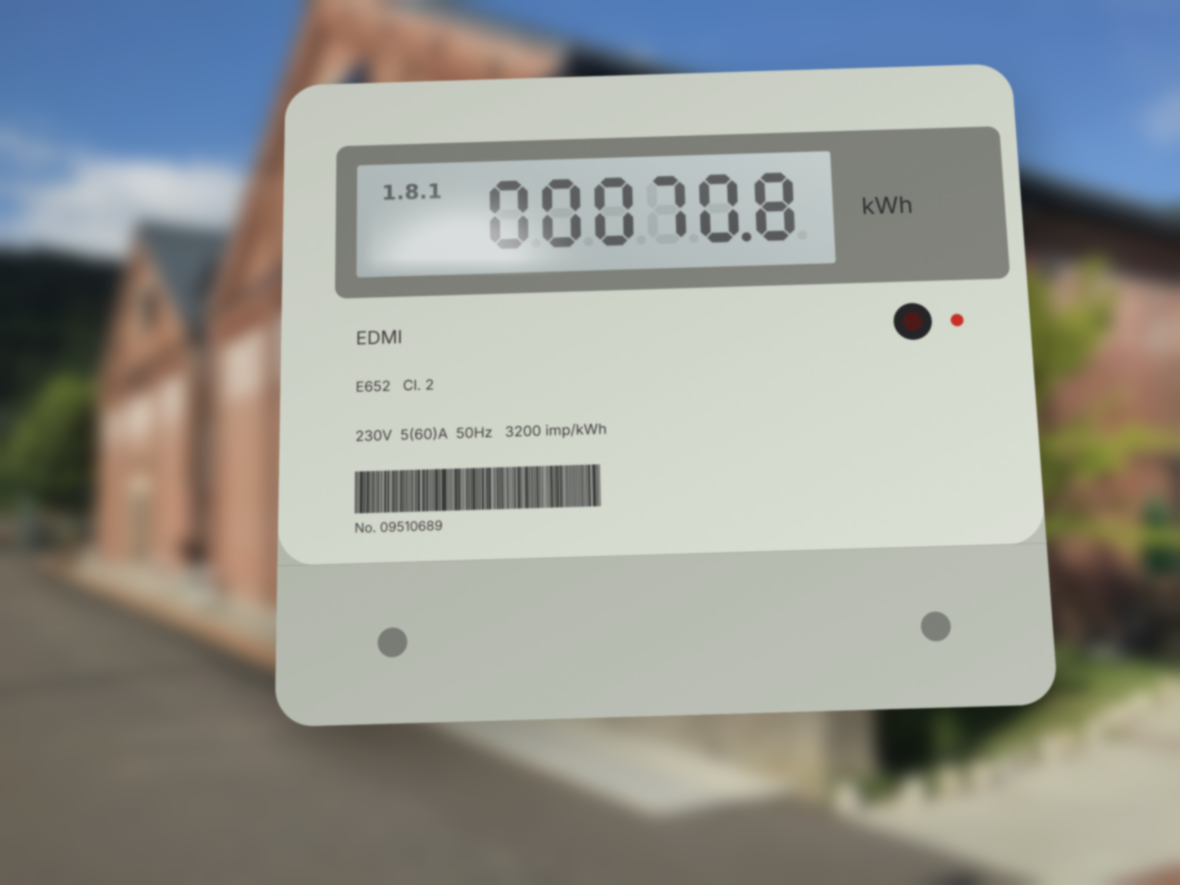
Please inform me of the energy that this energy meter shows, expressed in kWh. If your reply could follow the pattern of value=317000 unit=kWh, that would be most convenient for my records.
value=70.8 unit=kWh
